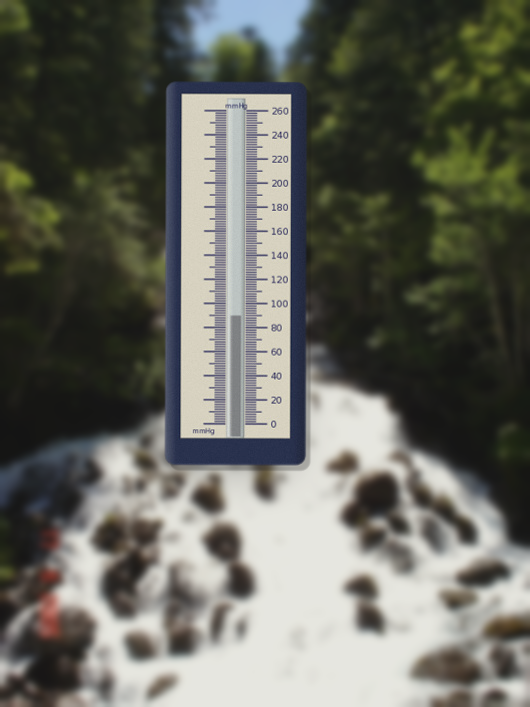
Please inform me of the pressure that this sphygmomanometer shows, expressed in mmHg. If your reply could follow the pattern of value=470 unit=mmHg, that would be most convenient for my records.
value=90 unit=mmHg
